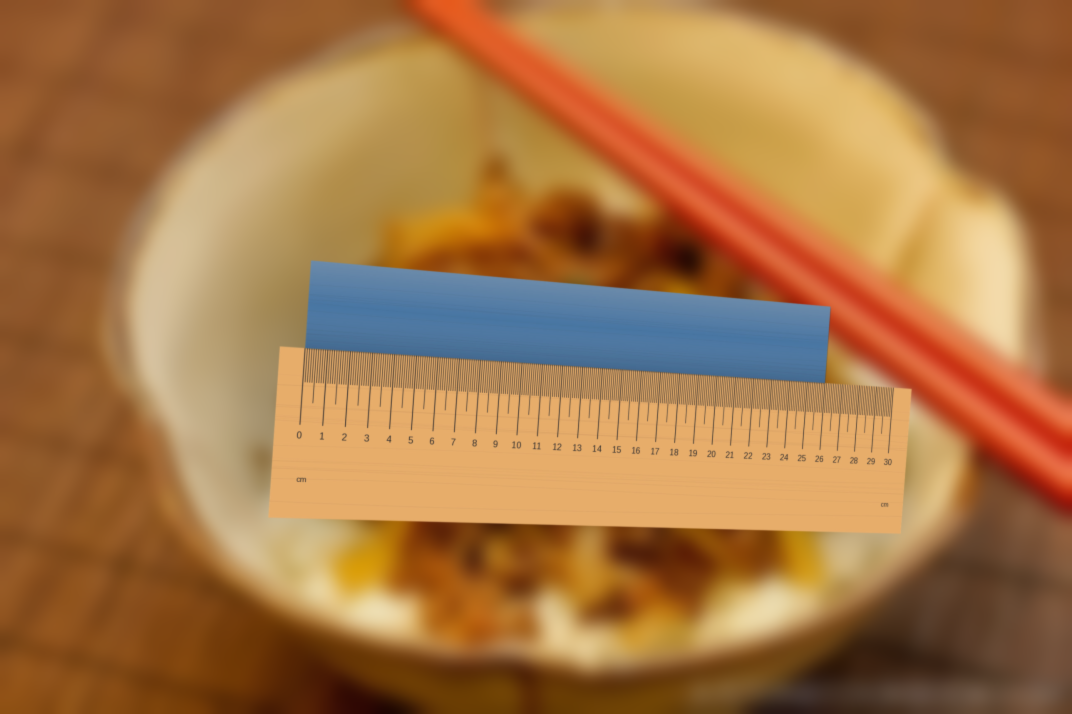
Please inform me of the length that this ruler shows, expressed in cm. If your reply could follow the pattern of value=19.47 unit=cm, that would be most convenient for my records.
value=26 unit=cm
